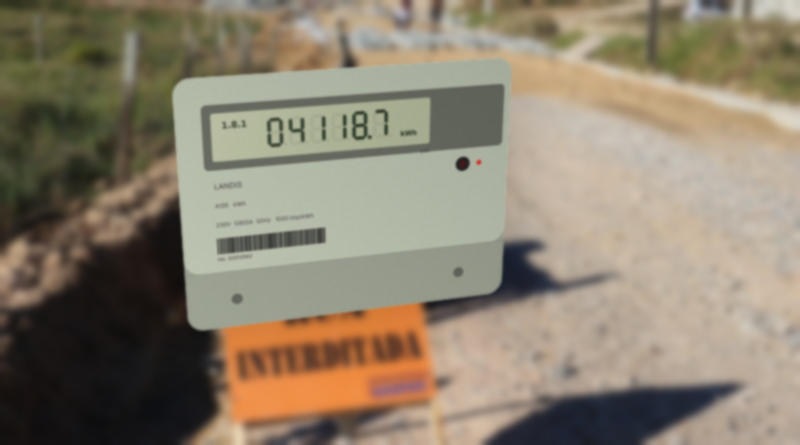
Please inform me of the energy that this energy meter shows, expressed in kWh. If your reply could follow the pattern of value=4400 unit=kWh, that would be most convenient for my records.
value=4118.7 unit=kWh
